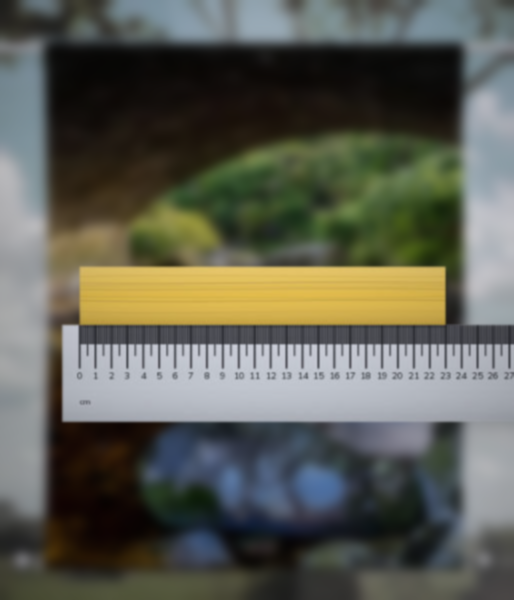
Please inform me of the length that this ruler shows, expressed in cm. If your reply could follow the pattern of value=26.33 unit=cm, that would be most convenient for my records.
value=23 unit=cm
